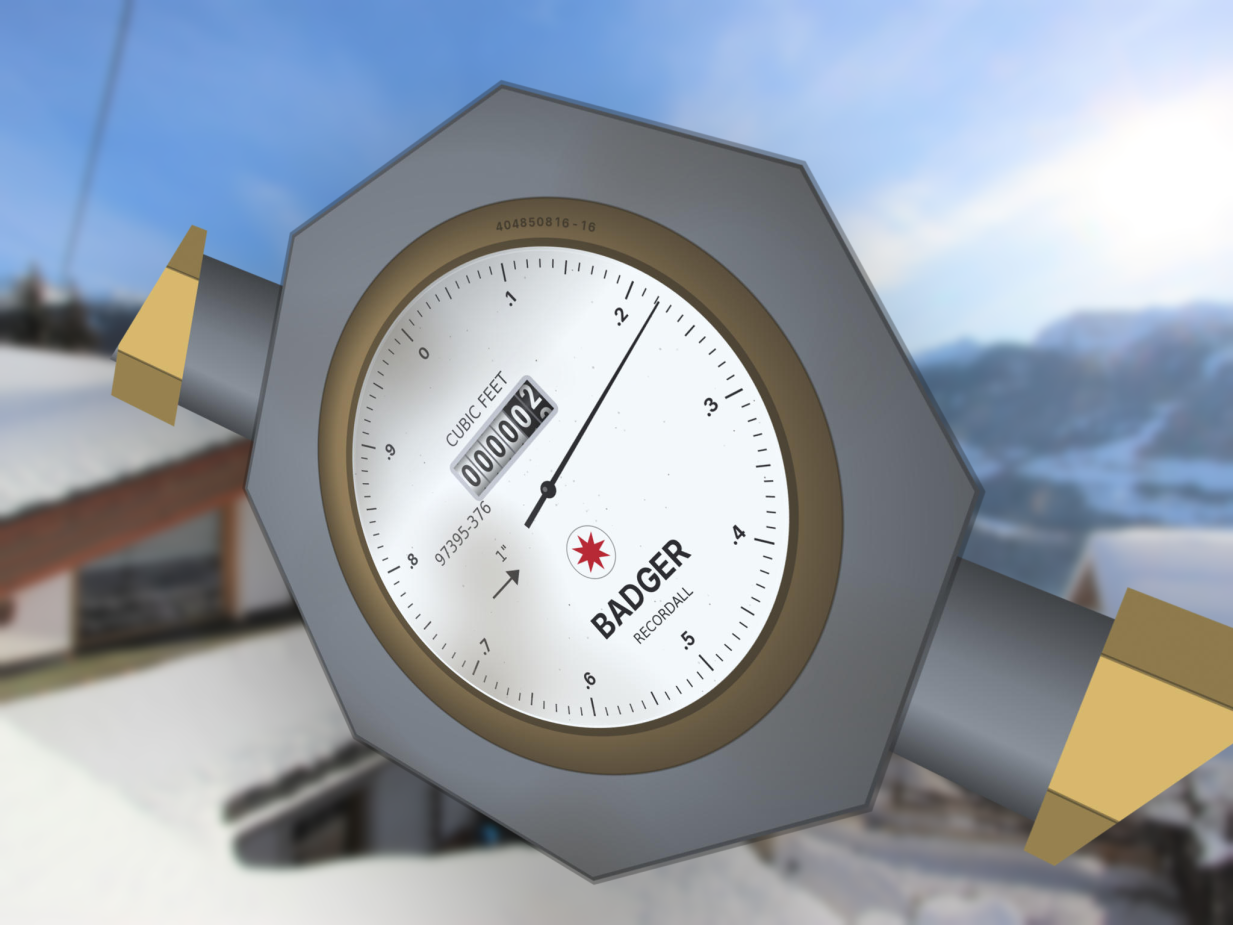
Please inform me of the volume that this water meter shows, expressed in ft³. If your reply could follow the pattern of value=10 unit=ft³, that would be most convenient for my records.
value=2.22 unit=ft³
